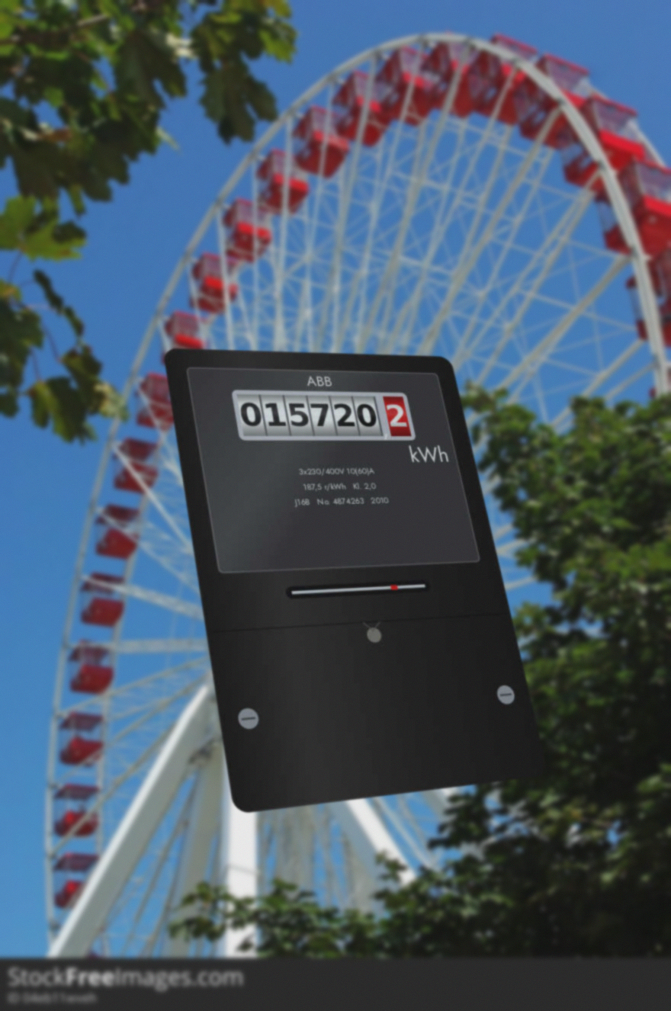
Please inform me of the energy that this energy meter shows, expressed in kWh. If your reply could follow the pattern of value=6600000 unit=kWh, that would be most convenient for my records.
value=15720.2 unit=kWh
